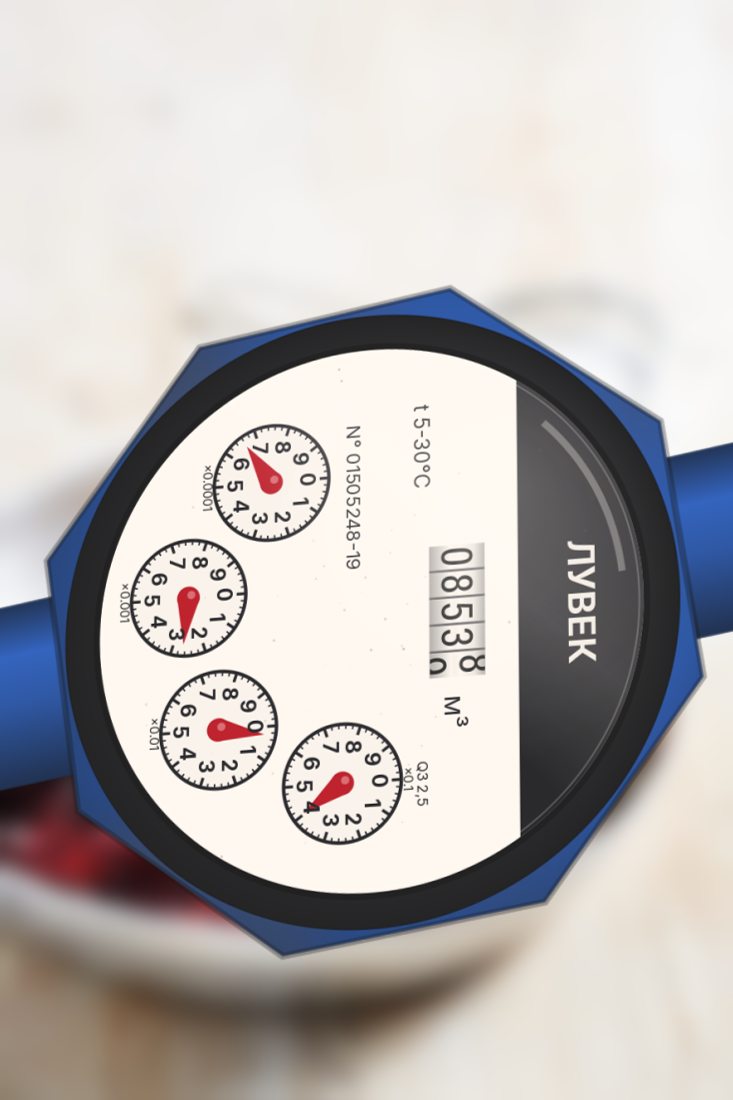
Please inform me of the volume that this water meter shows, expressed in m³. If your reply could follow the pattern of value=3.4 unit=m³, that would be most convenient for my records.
value=8538.4026 unit=m³
